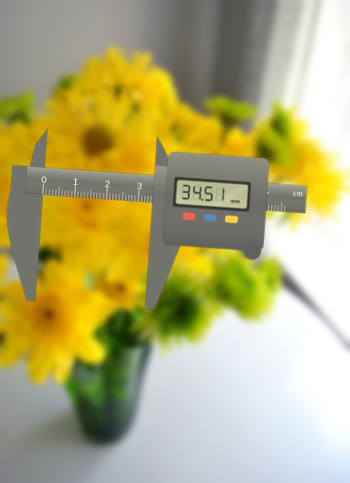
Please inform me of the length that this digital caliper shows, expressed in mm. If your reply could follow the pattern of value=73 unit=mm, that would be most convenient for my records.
value=34.51 unit=mm
